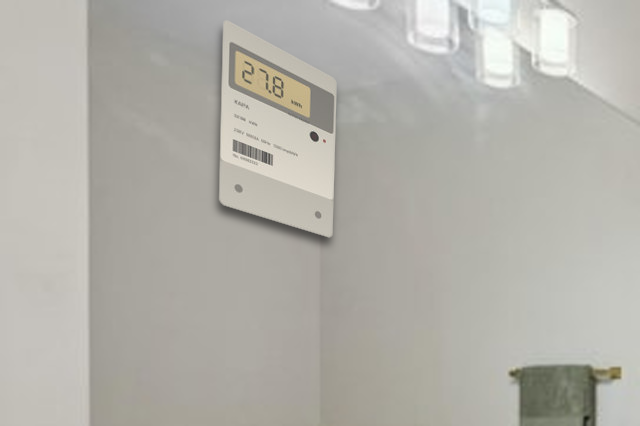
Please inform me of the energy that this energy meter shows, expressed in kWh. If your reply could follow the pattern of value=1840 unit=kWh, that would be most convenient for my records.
value=27.8 unit=kWh
